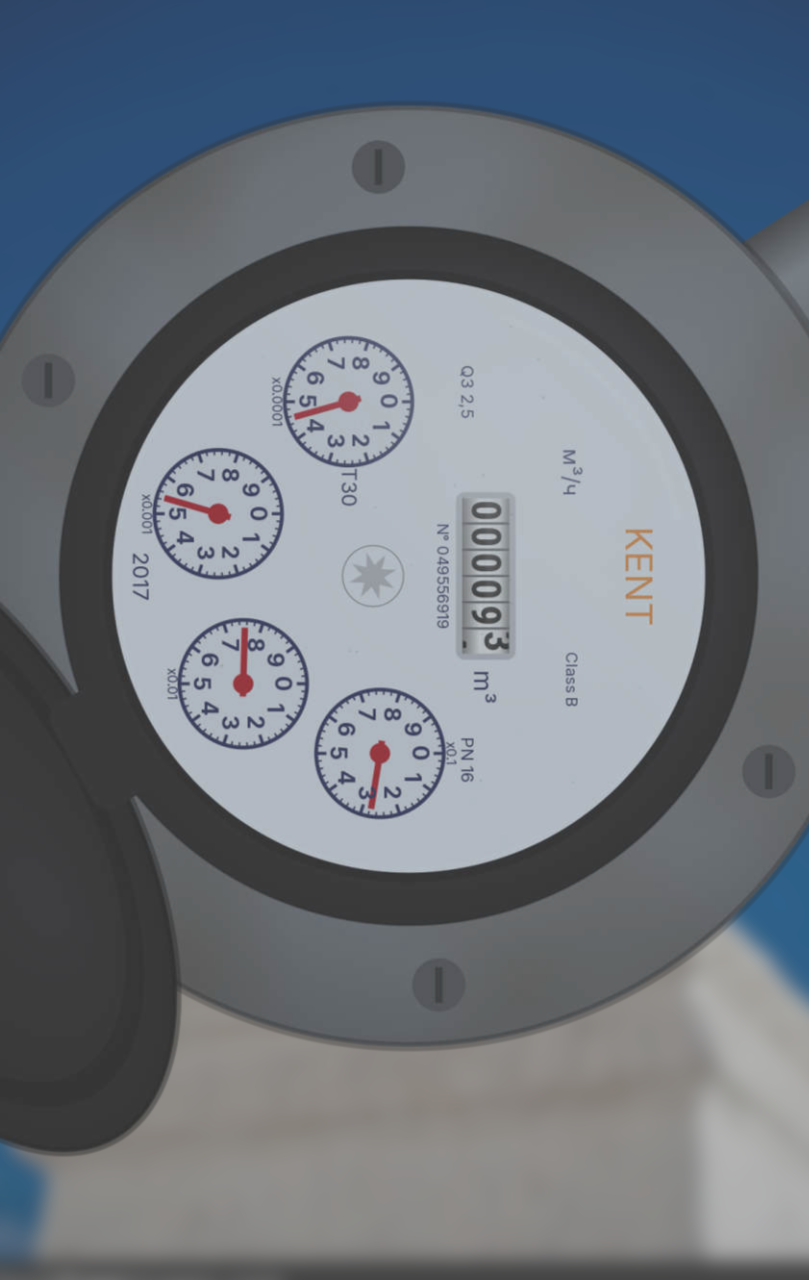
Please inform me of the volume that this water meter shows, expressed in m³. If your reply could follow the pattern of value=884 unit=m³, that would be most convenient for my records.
value=93.2754 unit=m³
